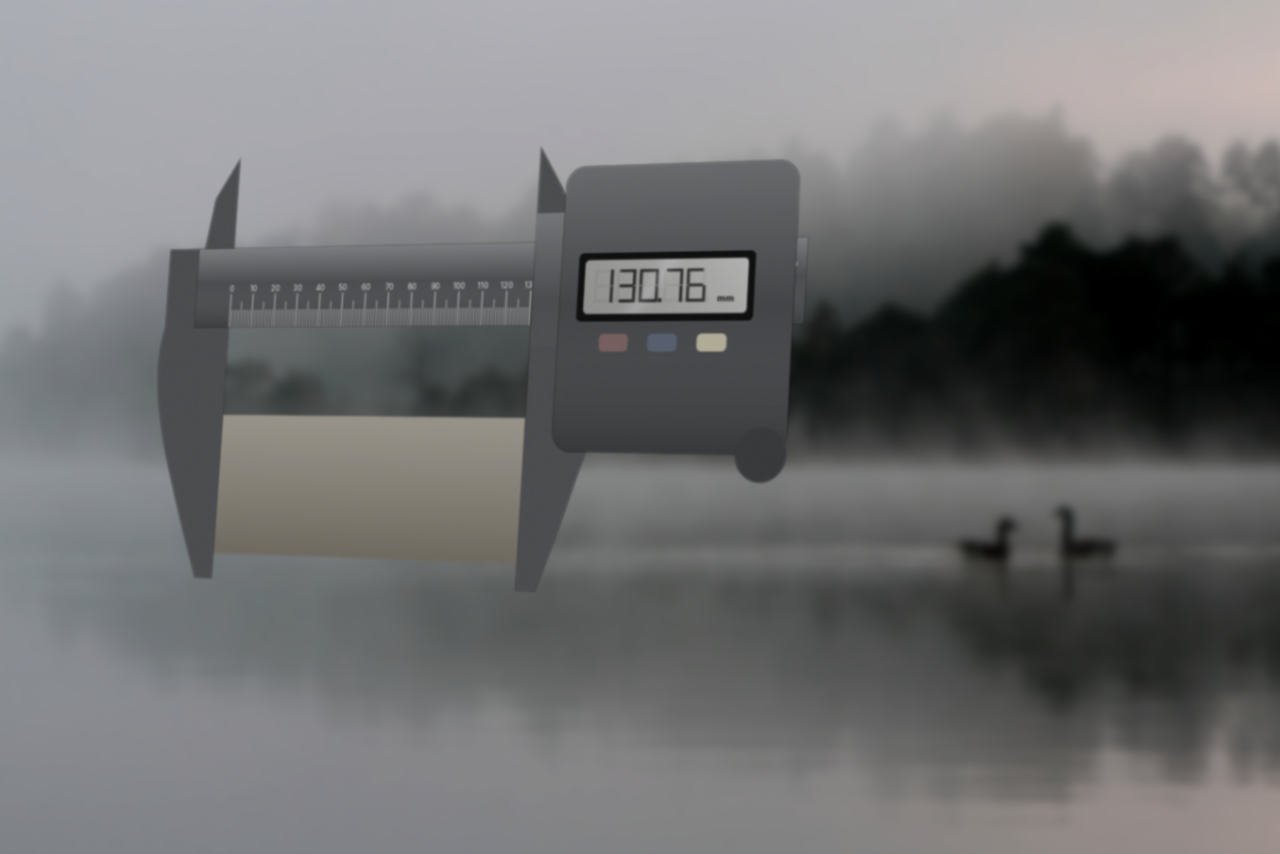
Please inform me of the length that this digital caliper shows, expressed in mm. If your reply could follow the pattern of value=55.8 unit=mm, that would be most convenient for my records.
value=130.76 unit=mm
